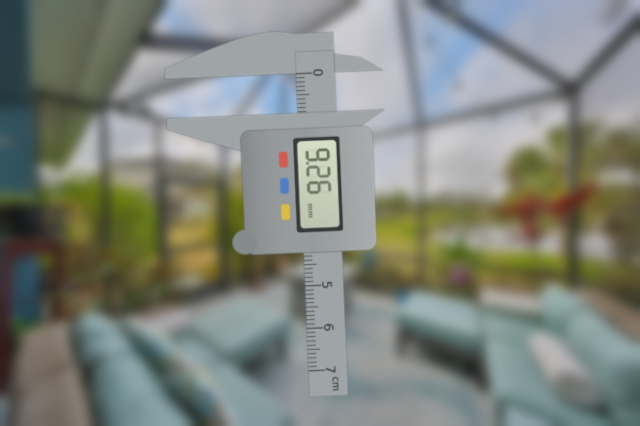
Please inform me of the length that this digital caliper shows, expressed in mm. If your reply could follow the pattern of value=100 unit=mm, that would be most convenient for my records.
value=9.26 unit=mm
